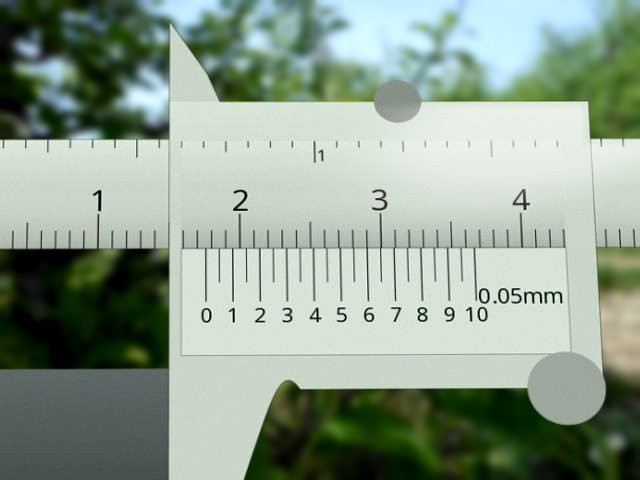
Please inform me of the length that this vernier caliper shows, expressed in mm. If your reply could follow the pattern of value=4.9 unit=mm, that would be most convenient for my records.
value=17.6 unit=mm
